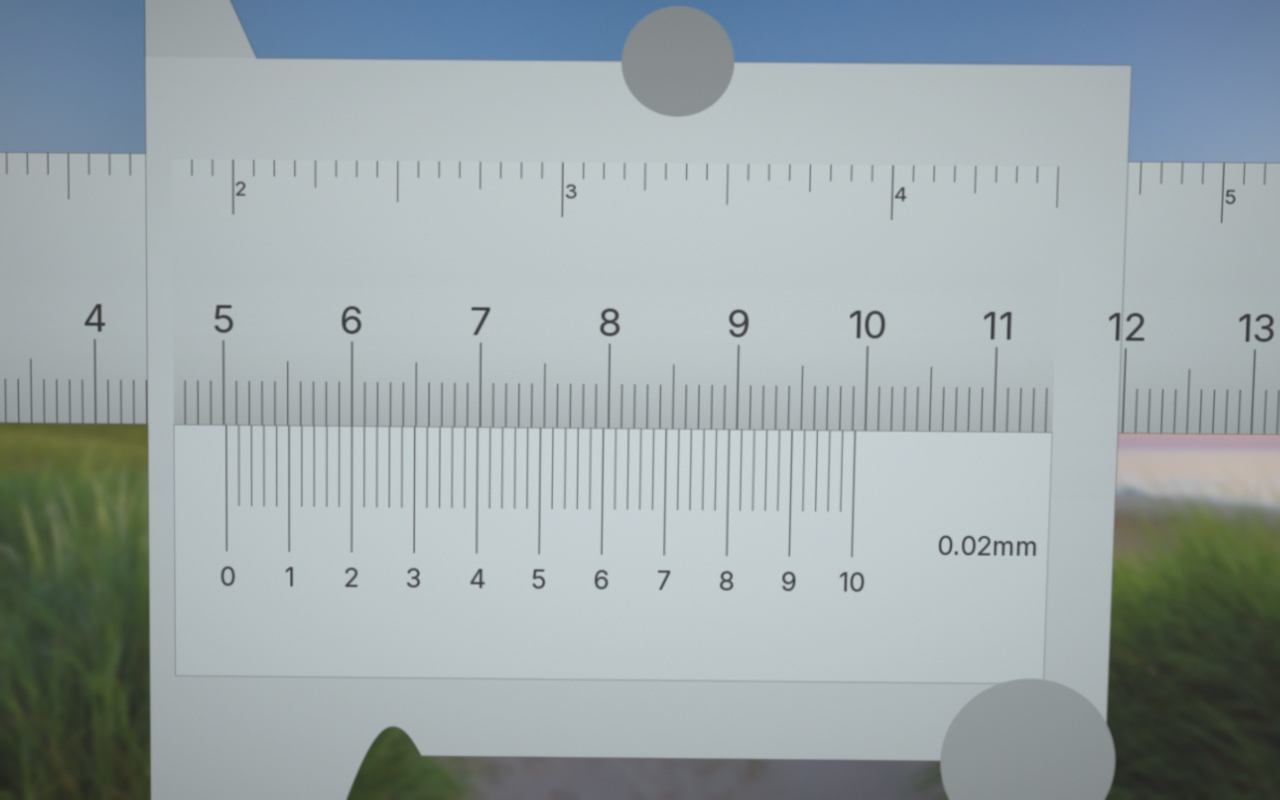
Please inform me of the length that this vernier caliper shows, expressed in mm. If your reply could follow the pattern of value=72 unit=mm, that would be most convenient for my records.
value=50.2 unit=mm
